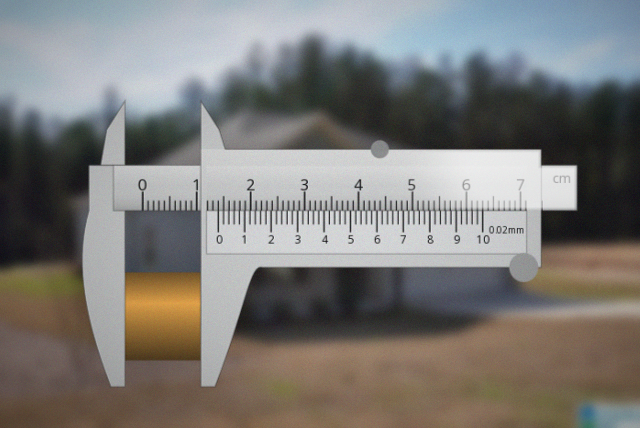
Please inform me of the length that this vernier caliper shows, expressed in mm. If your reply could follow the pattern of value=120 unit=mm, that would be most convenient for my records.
value=14.0 unit=mm
